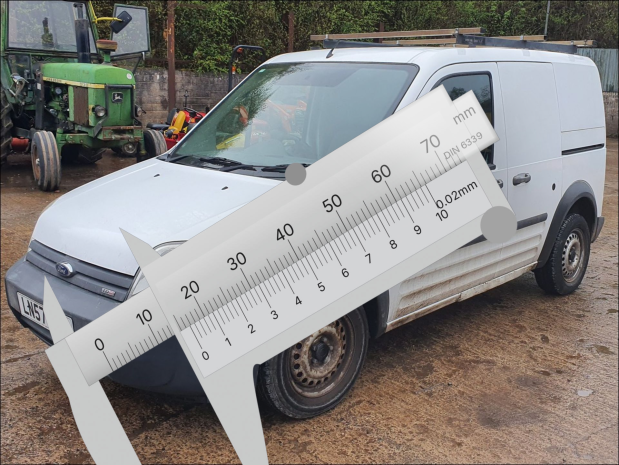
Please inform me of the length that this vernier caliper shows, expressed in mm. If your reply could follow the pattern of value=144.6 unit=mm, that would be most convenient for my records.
value=16.8 unit=mm
